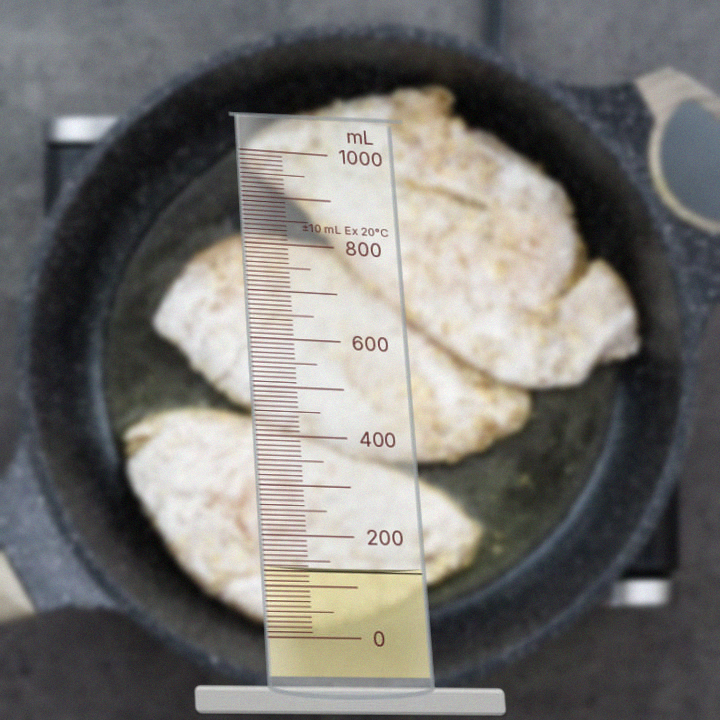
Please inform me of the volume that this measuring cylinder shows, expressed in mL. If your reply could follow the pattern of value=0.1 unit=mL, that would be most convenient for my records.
value=130 unit=mL
